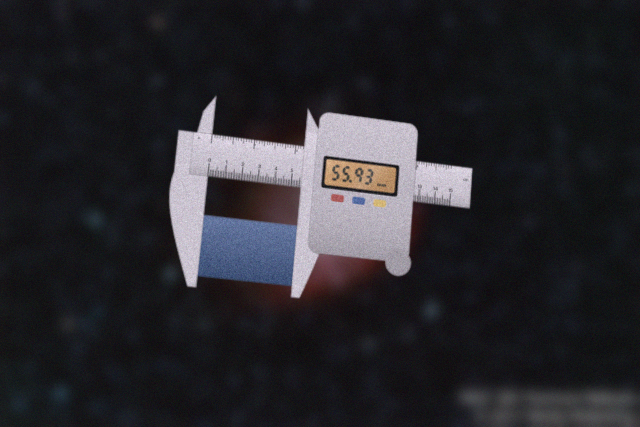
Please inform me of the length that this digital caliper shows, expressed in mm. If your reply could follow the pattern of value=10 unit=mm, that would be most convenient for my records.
value=55.93 unit=mm
